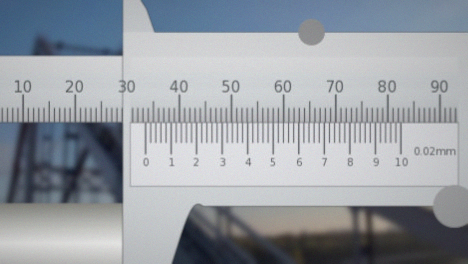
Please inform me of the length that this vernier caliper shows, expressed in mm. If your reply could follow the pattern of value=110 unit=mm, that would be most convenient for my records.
value=33.5 unit=mm
